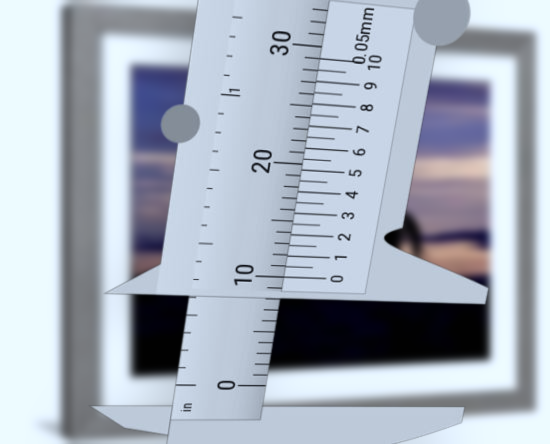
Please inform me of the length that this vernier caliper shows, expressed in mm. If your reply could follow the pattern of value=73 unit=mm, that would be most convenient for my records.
value=10.0 unit=mm
